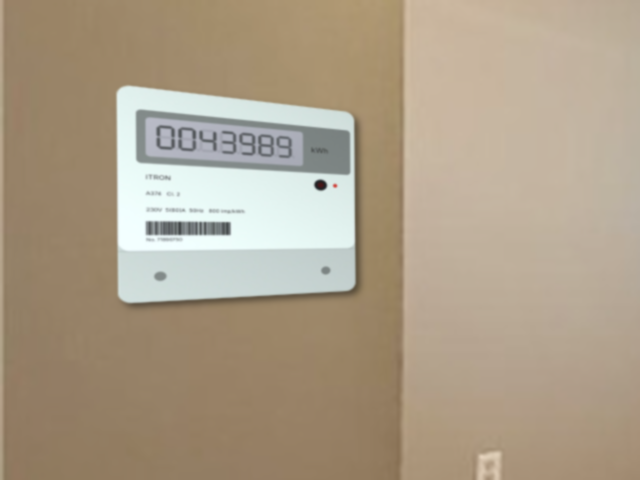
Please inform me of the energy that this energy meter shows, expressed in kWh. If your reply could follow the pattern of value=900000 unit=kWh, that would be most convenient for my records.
value=43989 unit=kWh
